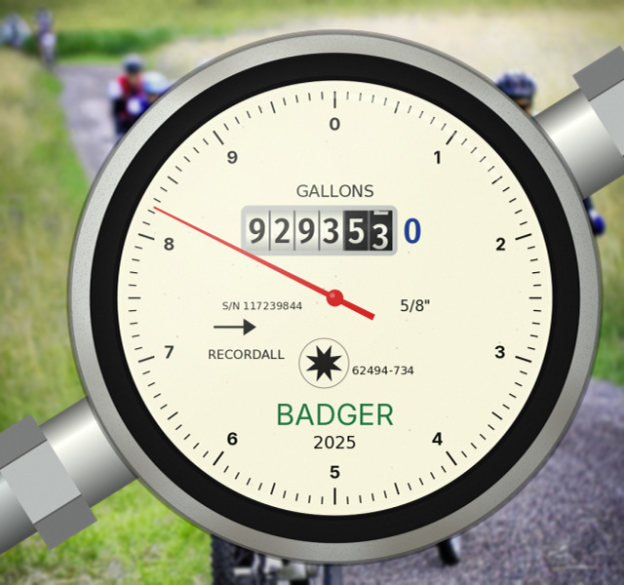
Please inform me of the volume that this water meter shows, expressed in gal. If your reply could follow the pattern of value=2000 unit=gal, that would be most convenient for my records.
value=9293528.2 unit=gal
